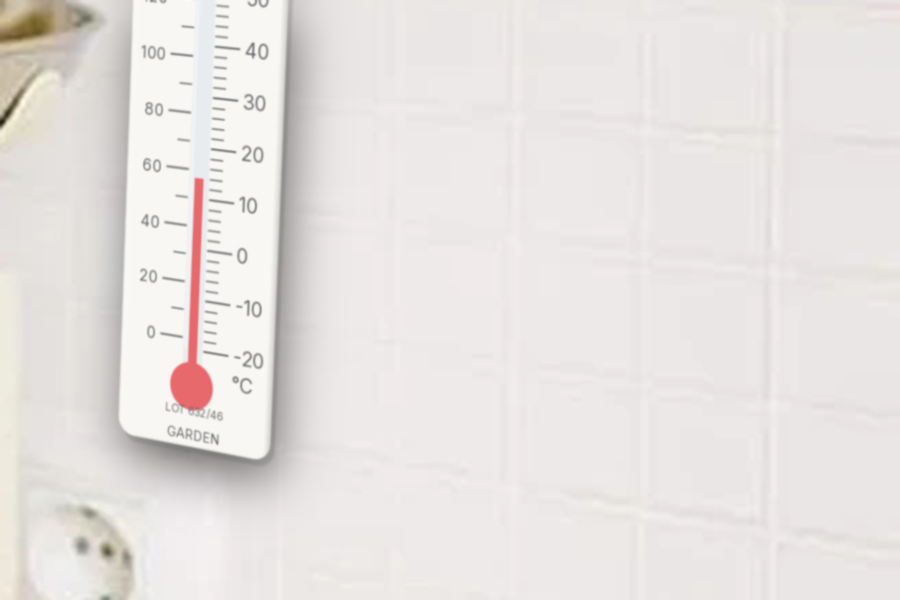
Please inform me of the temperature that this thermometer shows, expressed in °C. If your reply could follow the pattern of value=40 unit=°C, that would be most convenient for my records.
value=14 unit=°C
